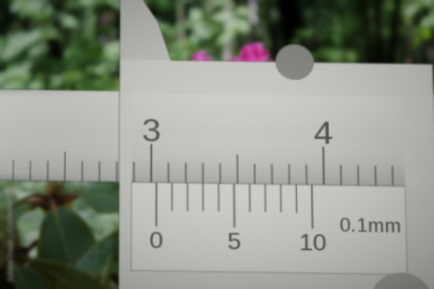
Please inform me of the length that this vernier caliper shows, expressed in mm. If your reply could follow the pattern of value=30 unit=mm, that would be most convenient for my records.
value=30.3 unit=mm
